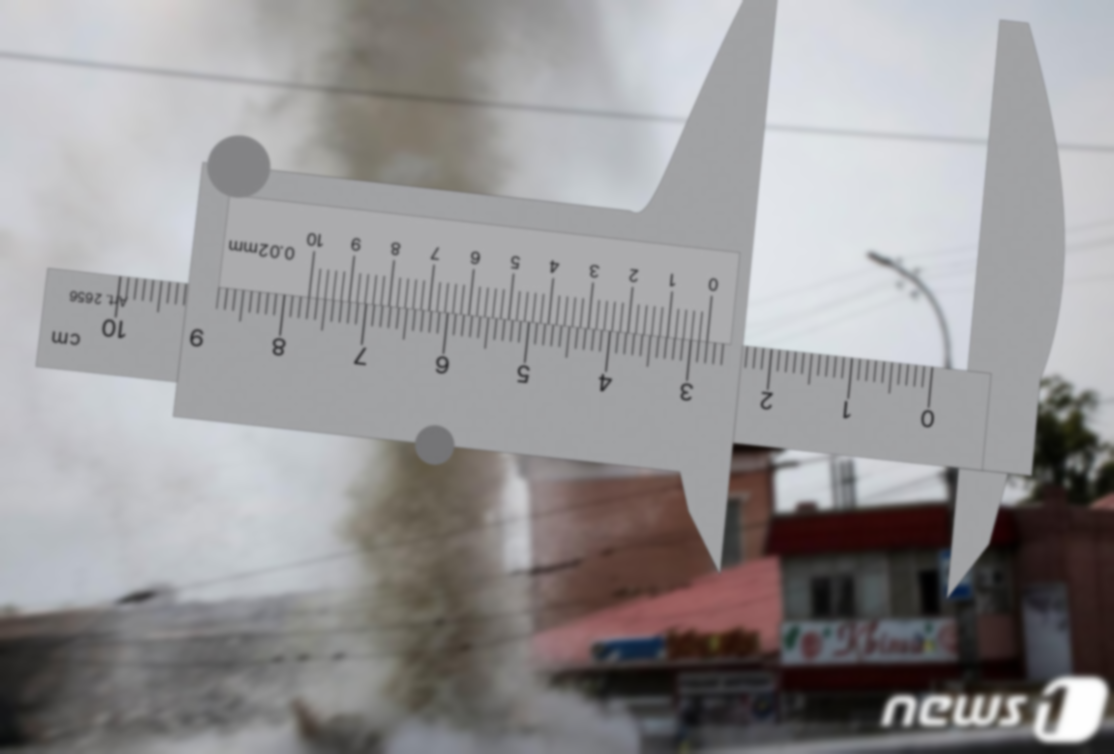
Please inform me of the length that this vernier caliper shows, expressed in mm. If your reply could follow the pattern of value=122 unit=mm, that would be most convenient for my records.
value=28.0 unit=mm
